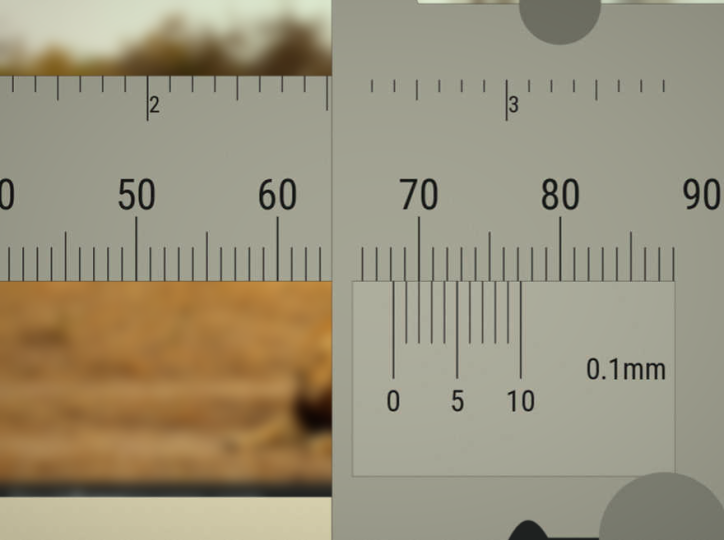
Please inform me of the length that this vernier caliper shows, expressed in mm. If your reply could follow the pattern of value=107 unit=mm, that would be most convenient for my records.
value=68.2 unit=mm
